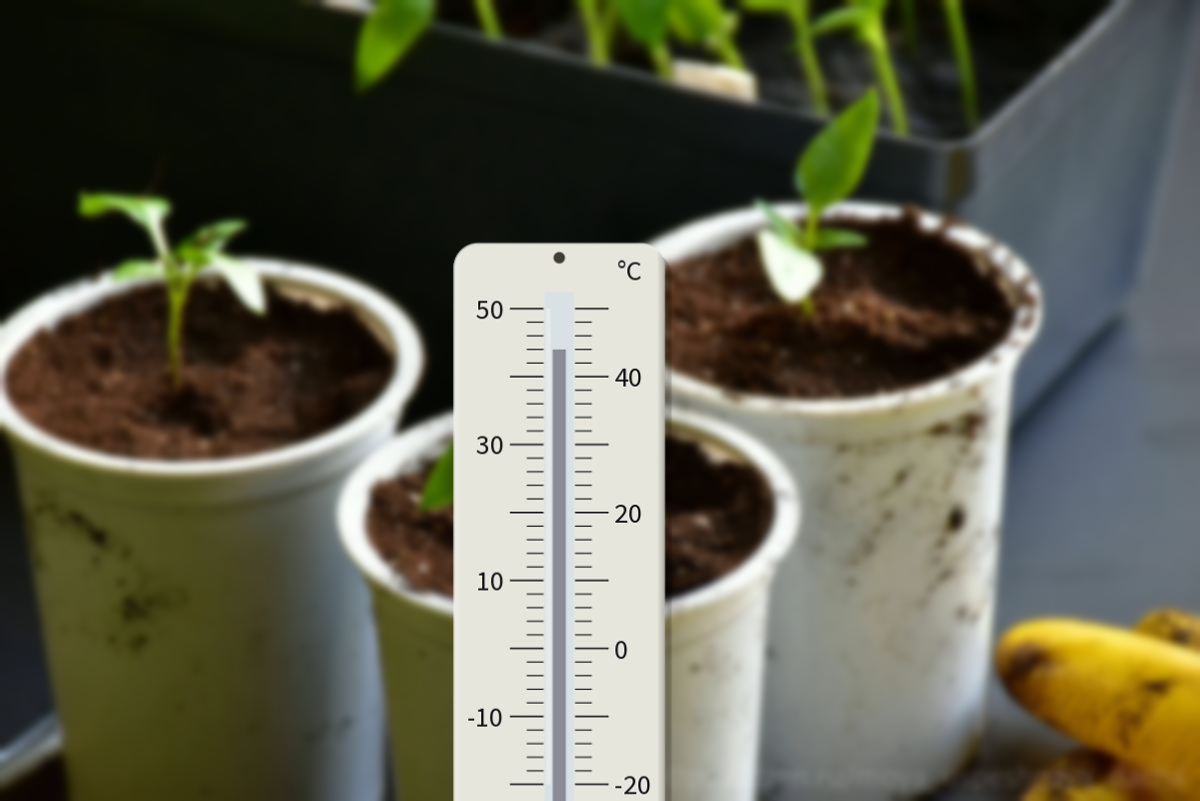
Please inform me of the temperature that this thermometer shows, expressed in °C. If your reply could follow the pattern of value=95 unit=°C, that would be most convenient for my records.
value=44 unit=°C
